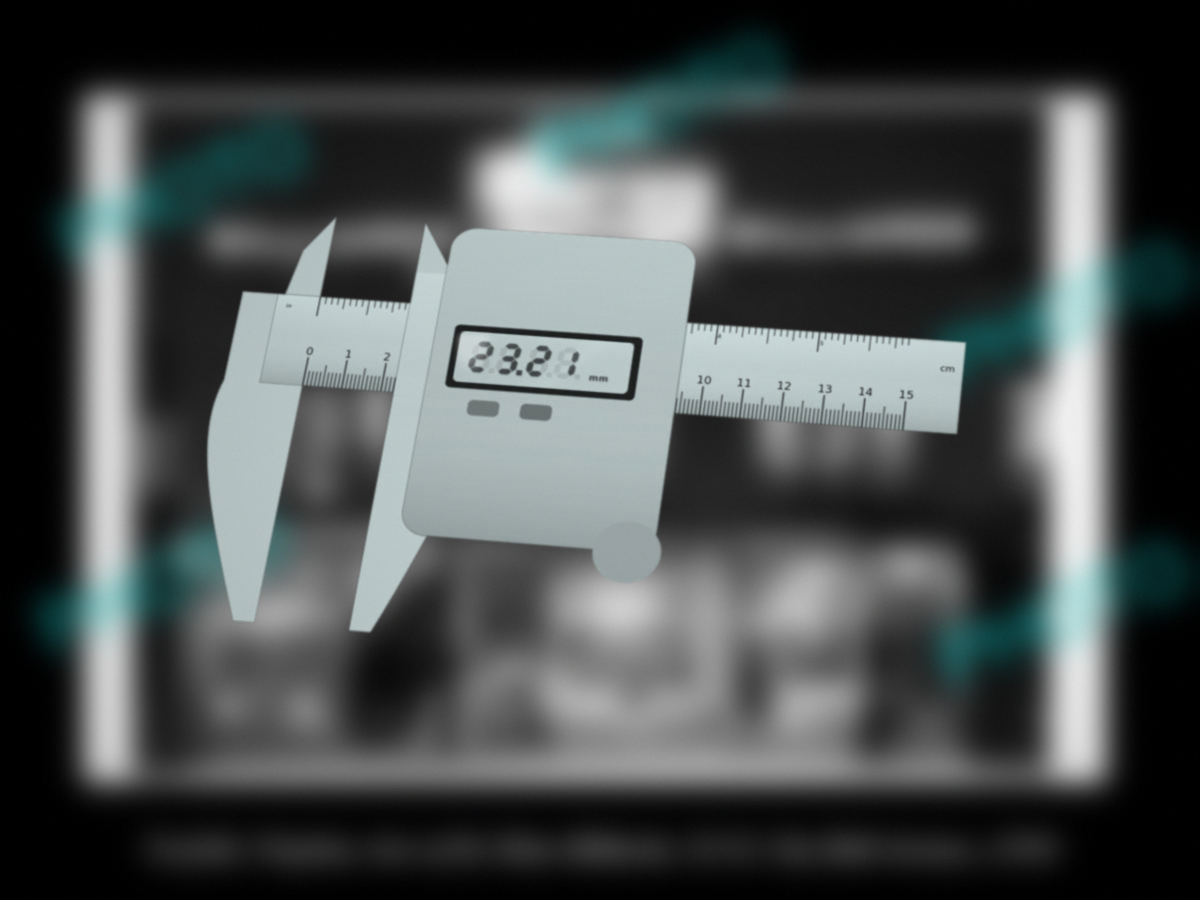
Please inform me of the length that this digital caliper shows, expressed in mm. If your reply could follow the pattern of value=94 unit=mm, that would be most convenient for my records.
value=23.21 unit=mm
